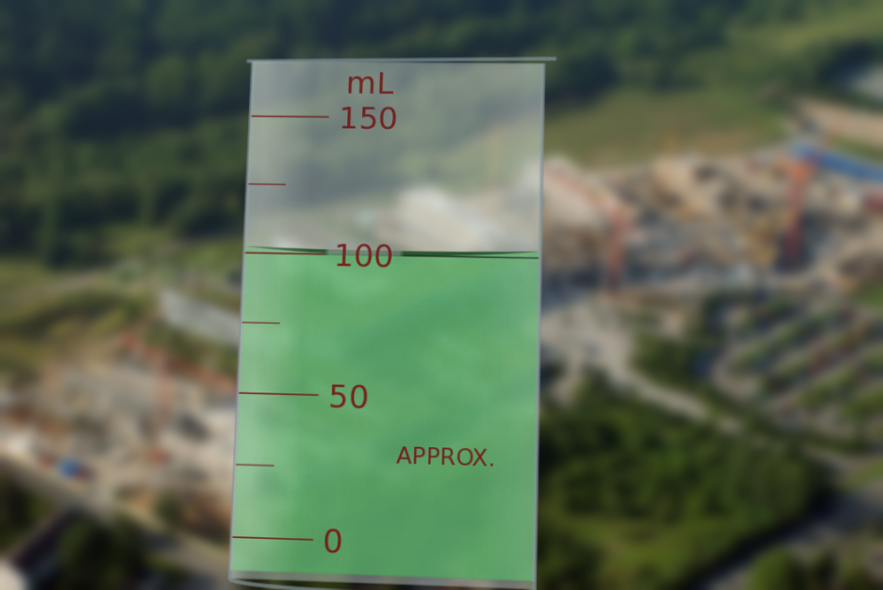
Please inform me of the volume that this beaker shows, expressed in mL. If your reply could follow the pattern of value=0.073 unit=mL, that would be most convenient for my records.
value=100 unit=mL
